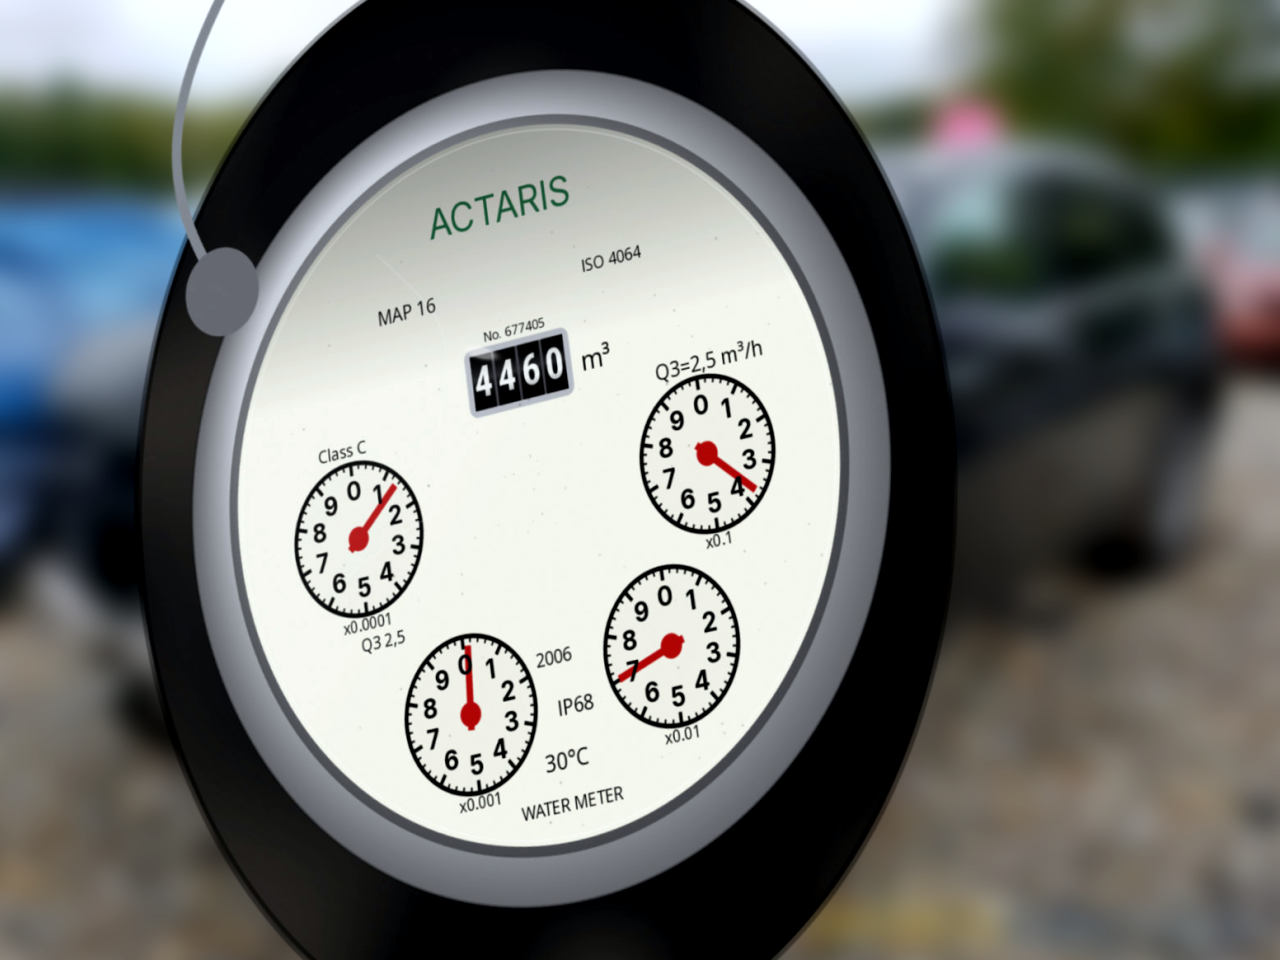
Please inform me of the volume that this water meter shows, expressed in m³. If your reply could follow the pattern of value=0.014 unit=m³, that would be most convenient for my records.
value=4460.3701 unit=m³
